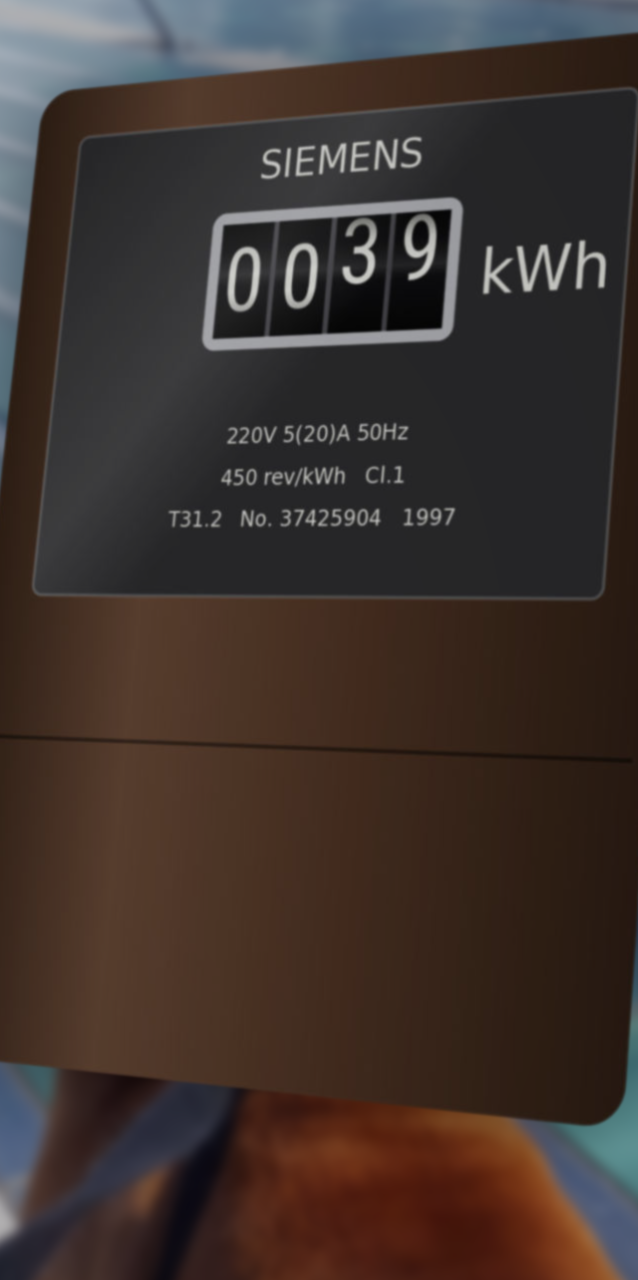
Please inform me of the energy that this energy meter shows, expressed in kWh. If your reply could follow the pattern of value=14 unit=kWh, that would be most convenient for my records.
value=39 unit=kWh
